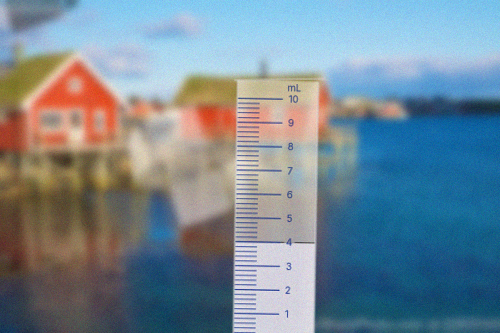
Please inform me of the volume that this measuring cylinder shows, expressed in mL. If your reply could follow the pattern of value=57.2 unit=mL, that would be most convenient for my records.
value=4 unit=mL
